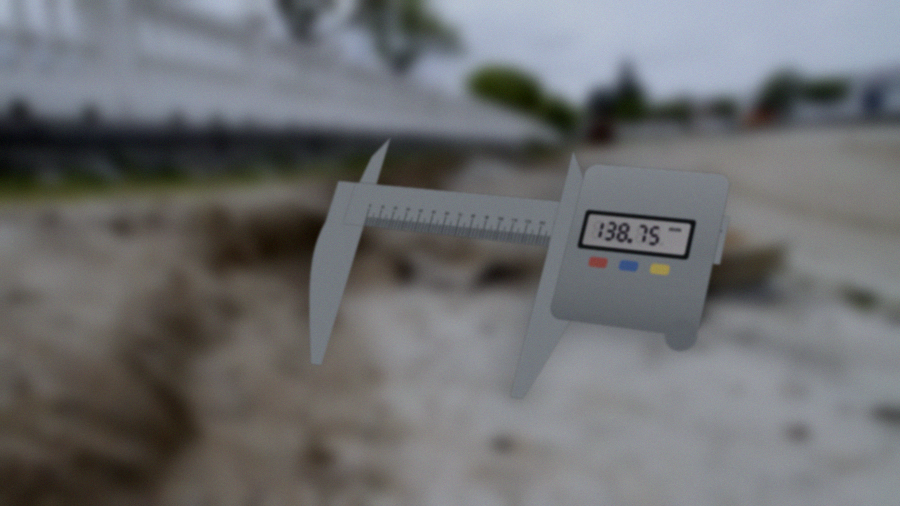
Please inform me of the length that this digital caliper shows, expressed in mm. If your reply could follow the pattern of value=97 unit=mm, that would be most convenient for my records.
value=138.75 unit=mm
